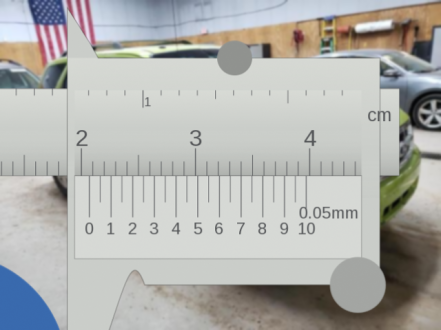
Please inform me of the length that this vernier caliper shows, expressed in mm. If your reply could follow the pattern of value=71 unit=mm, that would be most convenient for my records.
value=20.7 unit=mm
